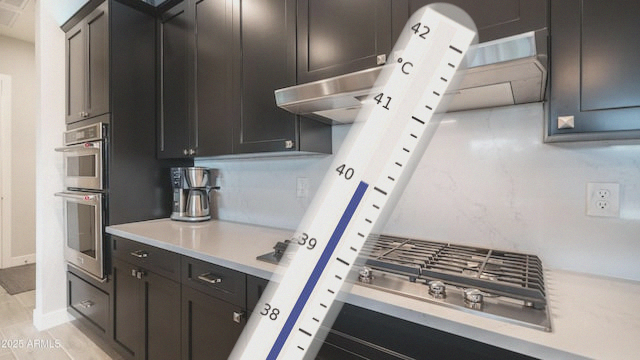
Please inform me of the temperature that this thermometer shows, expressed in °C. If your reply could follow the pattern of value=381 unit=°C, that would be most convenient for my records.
value=40 unit=°C
